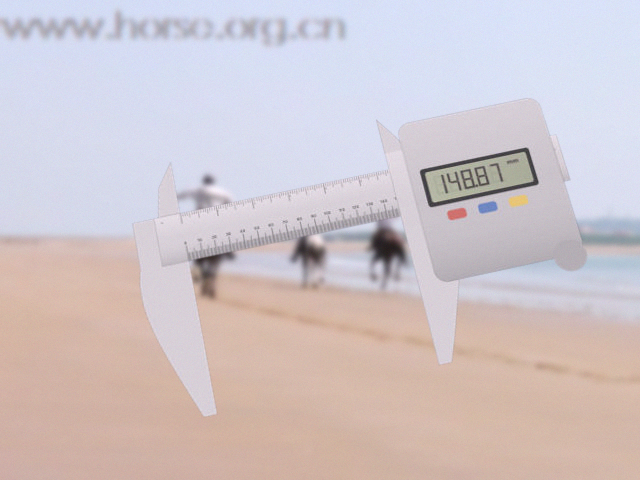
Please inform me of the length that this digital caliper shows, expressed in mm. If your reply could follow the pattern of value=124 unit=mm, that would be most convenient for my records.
value=148.87 unit=mm
